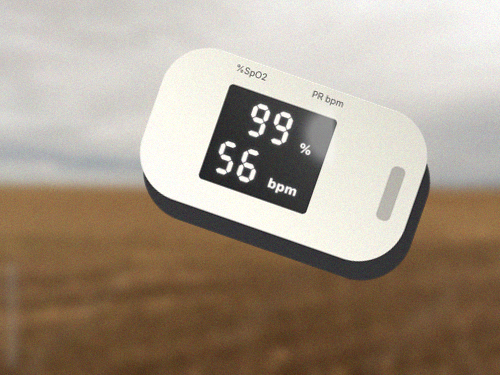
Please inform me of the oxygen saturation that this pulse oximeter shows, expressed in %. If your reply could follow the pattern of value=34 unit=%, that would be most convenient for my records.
value=99 unit=%
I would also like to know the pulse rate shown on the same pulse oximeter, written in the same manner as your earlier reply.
value=56 unit=bpm
